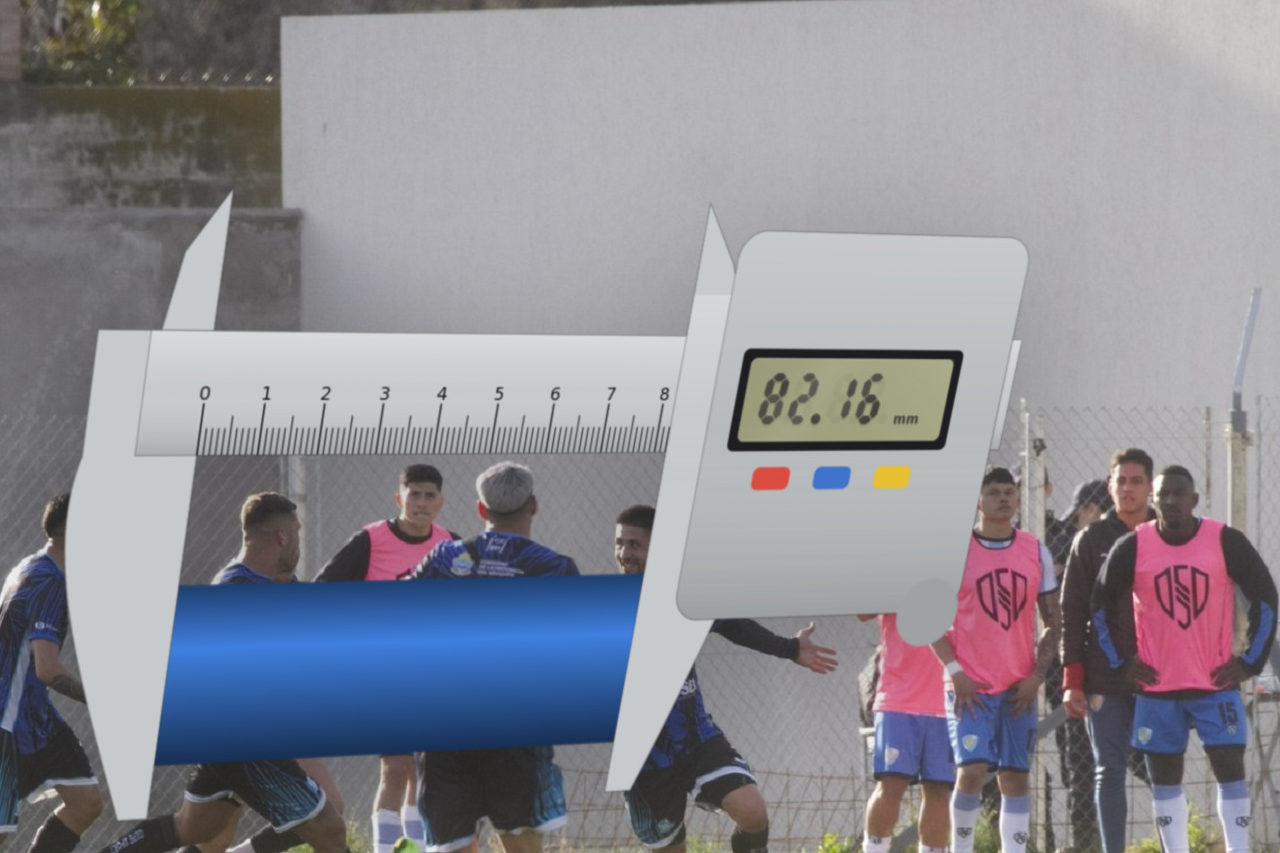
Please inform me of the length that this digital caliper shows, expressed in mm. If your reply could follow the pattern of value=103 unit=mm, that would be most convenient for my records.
value=82.16 unit=mm
